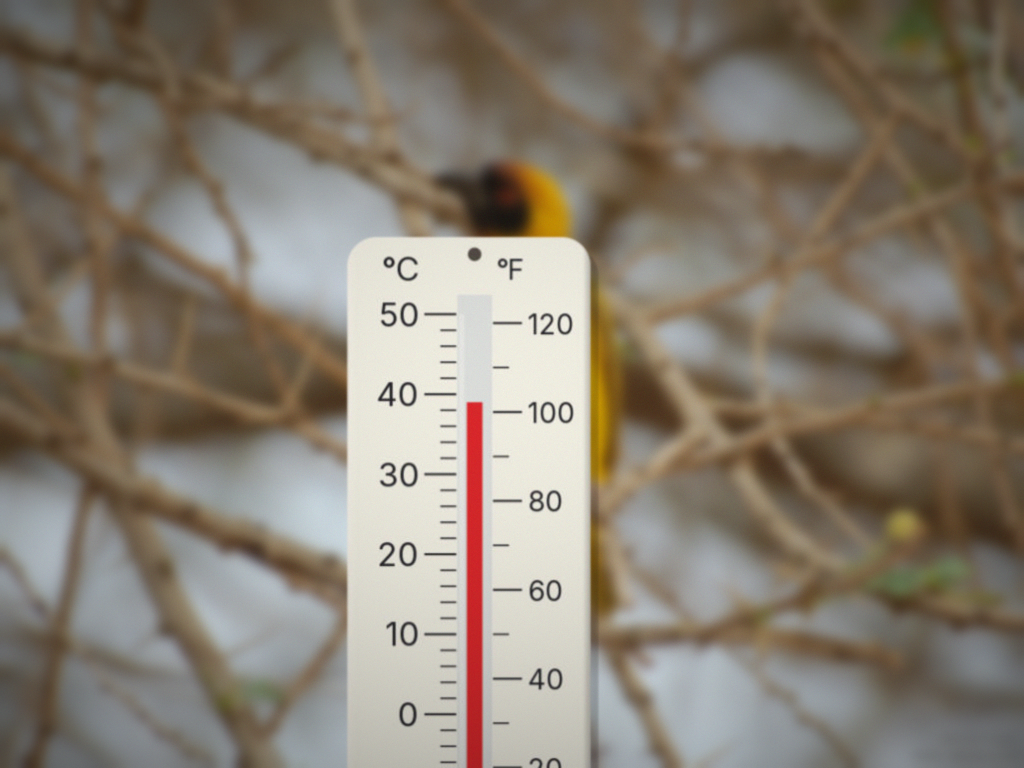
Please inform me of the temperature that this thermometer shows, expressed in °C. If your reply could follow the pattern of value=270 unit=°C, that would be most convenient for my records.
value=39 unit=°C
